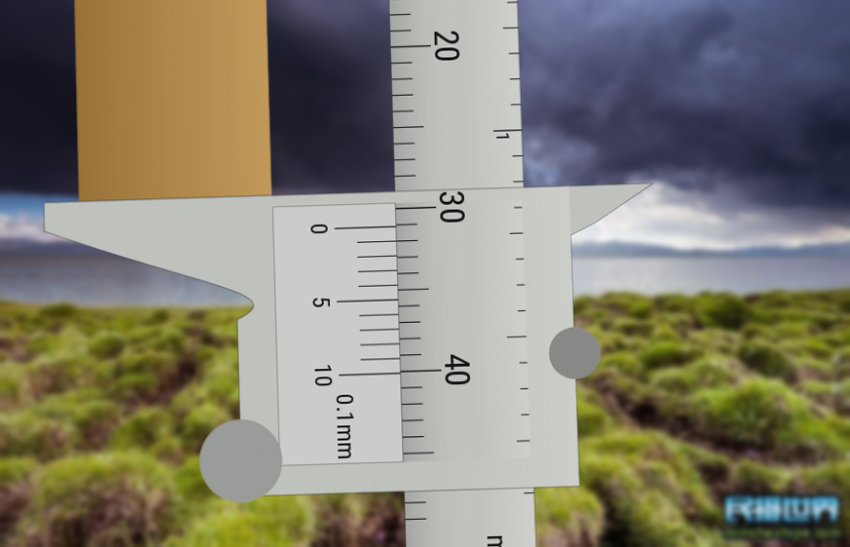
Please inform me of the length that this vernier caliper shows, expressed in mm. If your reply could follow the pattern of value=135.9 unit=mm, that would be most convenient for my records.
value=31.1 unit=mm
